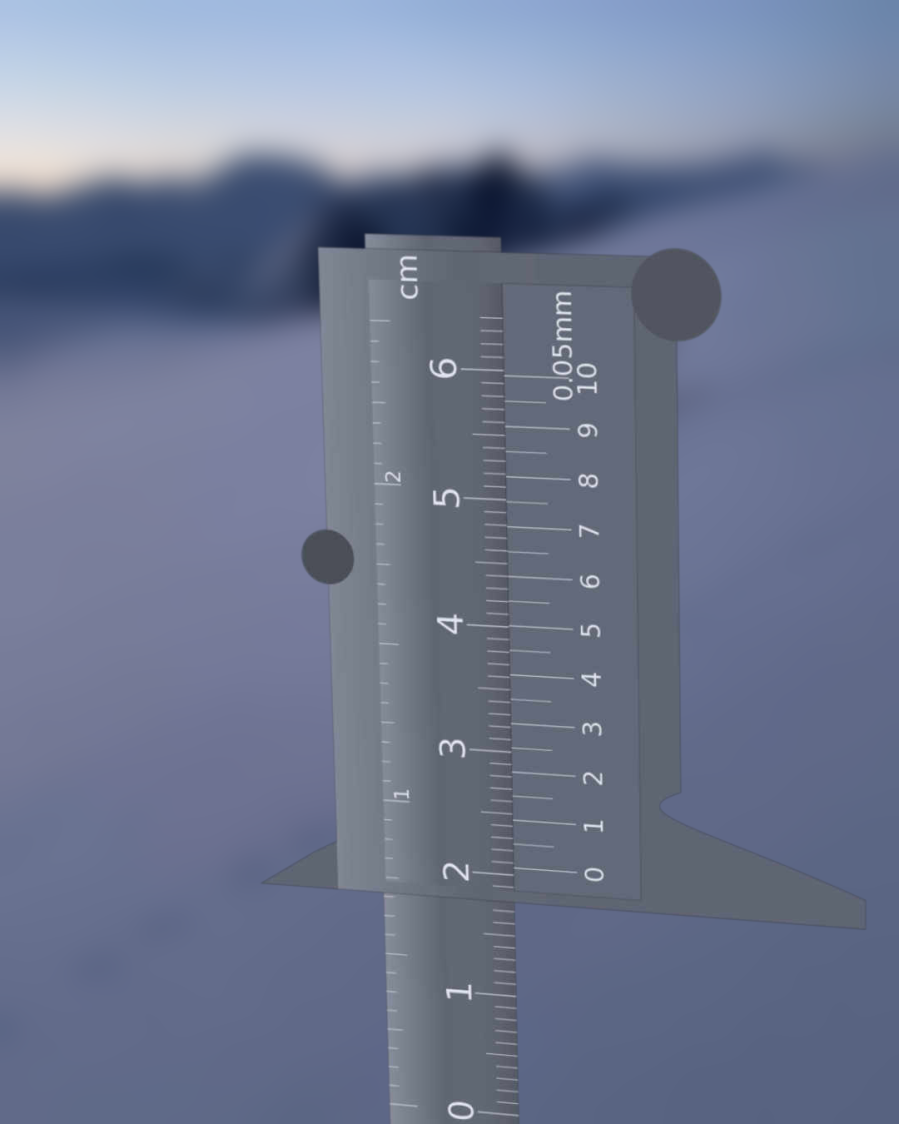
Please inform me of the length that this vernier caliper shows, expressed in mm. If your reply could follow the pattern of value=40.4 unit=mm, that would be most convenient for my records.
value=20.6 unit=mm
